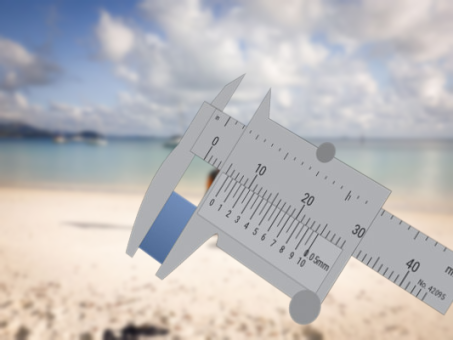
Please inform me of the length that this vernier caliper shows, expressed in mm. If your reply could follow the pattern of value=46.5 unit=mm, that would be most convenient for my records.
value=5.6 unit=mm
